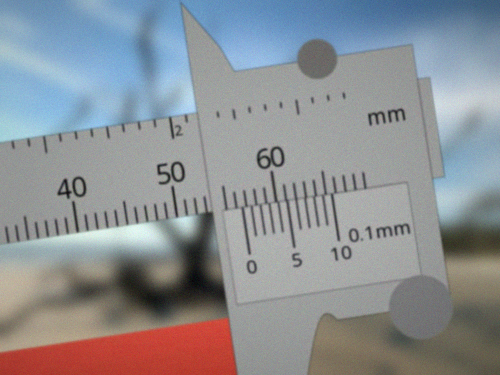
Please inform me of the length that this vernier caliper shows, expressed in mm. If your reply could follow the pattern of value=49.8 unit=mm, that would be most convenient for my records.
value=56.6 unit=mm
